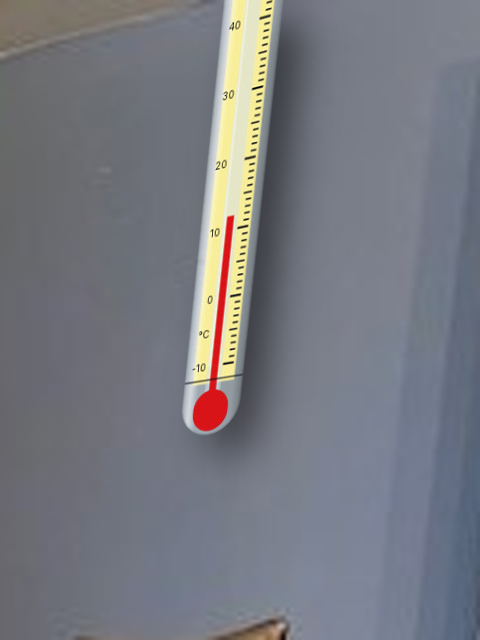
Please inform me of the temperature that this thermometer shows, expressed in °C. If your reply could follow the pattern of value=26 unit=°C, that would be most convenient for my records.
value=12 unit=°C
